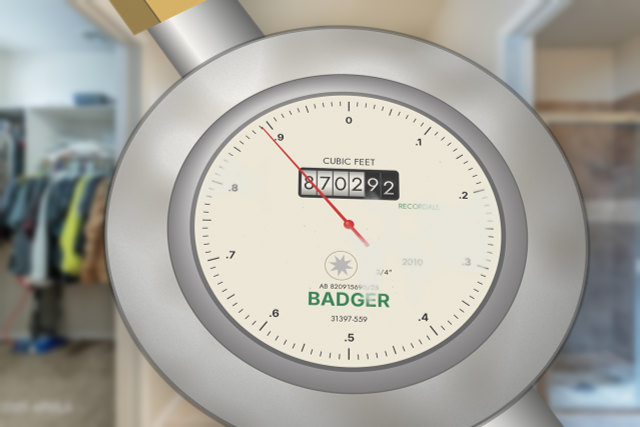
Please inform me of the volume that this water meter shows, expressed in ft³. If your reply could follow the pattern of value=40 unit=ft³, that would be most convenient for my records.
value=870291.89 unit=ft³
